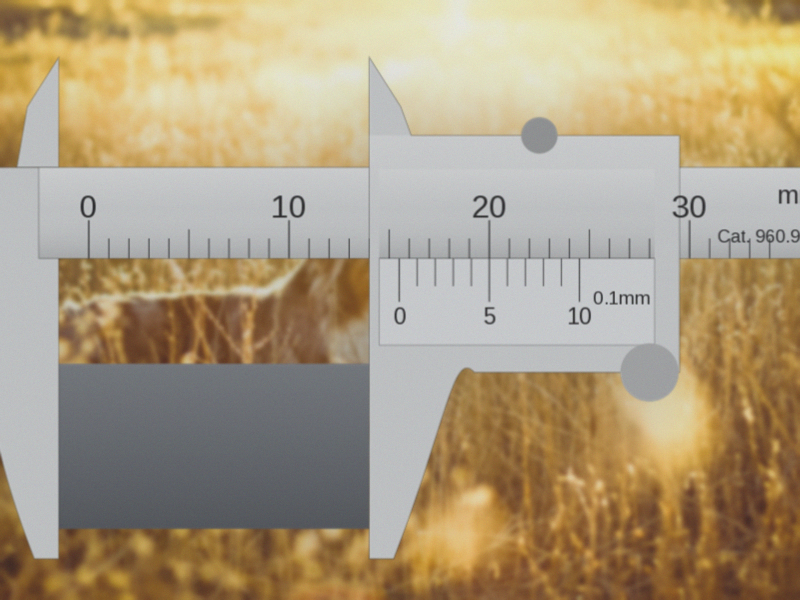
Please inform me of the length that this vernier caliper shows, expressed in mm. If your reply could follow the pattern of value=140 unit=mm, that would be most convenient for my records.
value=15.5 unit=mm
